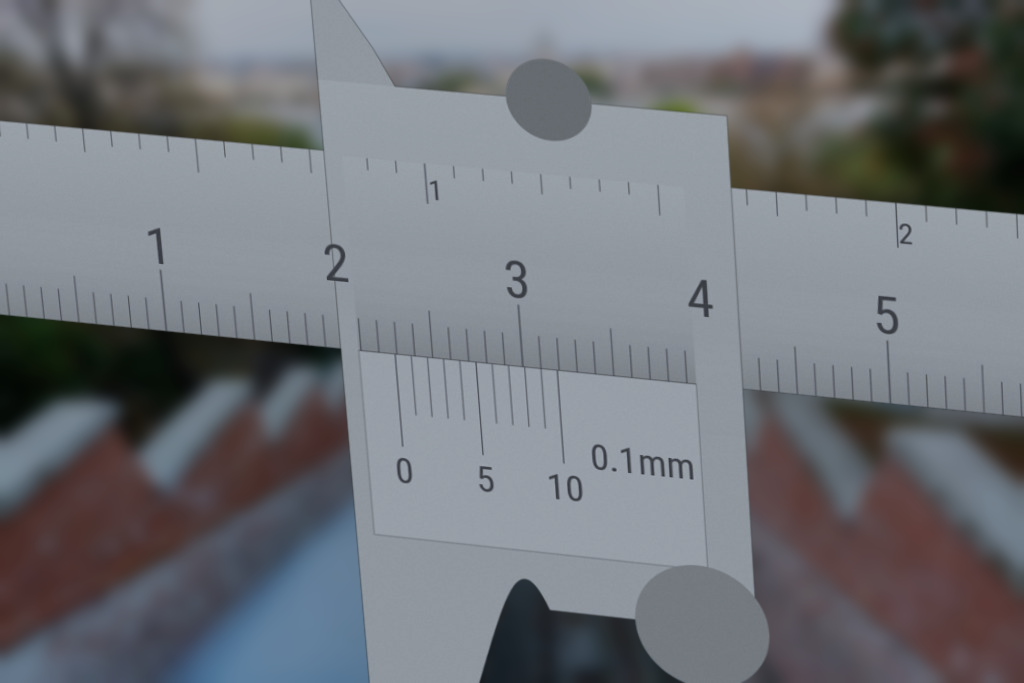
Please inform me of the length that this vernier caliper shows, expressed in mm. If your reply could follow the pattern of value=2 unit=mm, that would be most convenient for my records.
value=22.9 unit=mm
